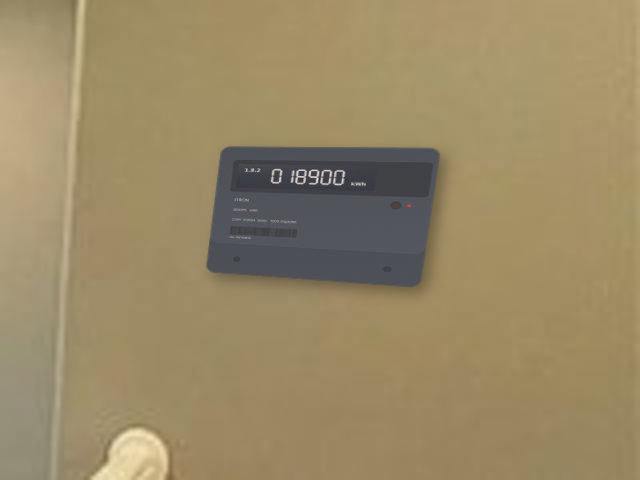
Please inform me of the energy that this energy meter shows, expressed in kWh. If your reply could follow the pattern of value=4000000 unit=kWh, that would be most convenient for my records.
value=18900 unit=kWh
